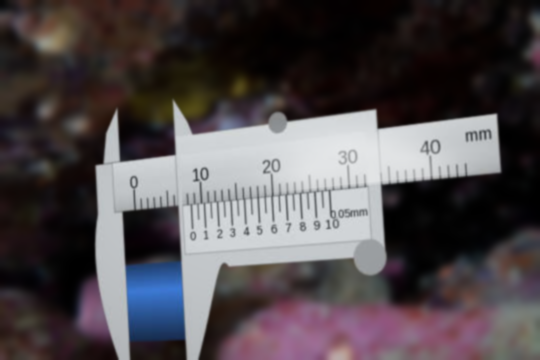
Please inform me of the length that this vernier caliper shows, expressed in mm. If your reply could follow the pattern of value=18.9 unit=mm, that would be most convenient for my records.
value=8.5 unit=mm
